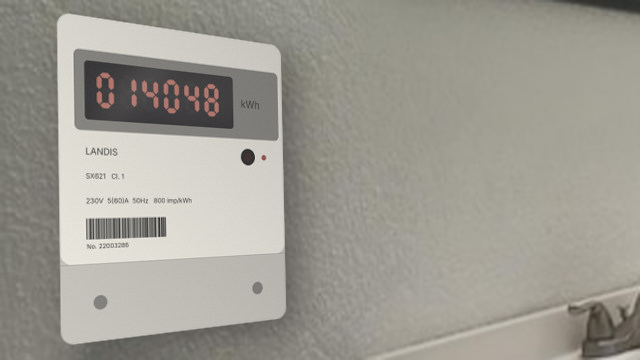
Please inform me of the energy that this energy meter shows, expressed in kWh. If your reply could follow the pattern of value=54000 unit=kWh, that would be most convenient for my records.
value=14048 unit=kWh
